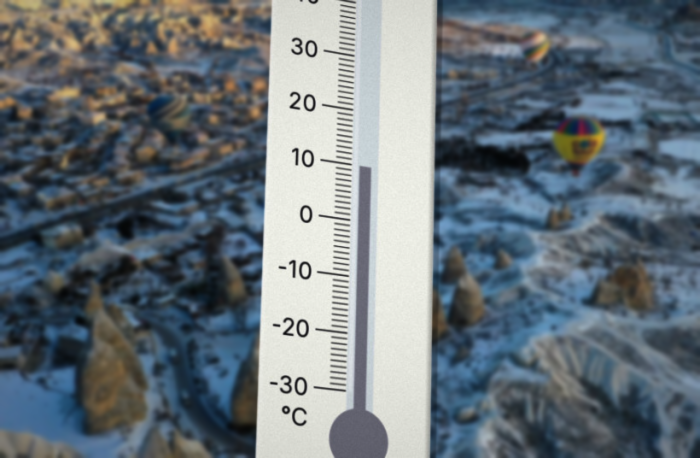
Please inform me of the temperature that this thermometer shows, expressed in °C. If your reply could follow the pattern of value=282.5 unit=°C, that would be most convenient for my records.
value=10 unit=°C
